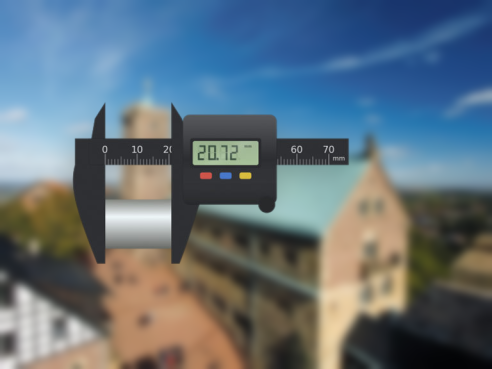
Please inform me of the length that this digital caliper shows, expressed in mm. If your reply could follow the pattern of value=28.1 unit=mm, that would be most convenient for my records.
value=20.72 unit=mm
